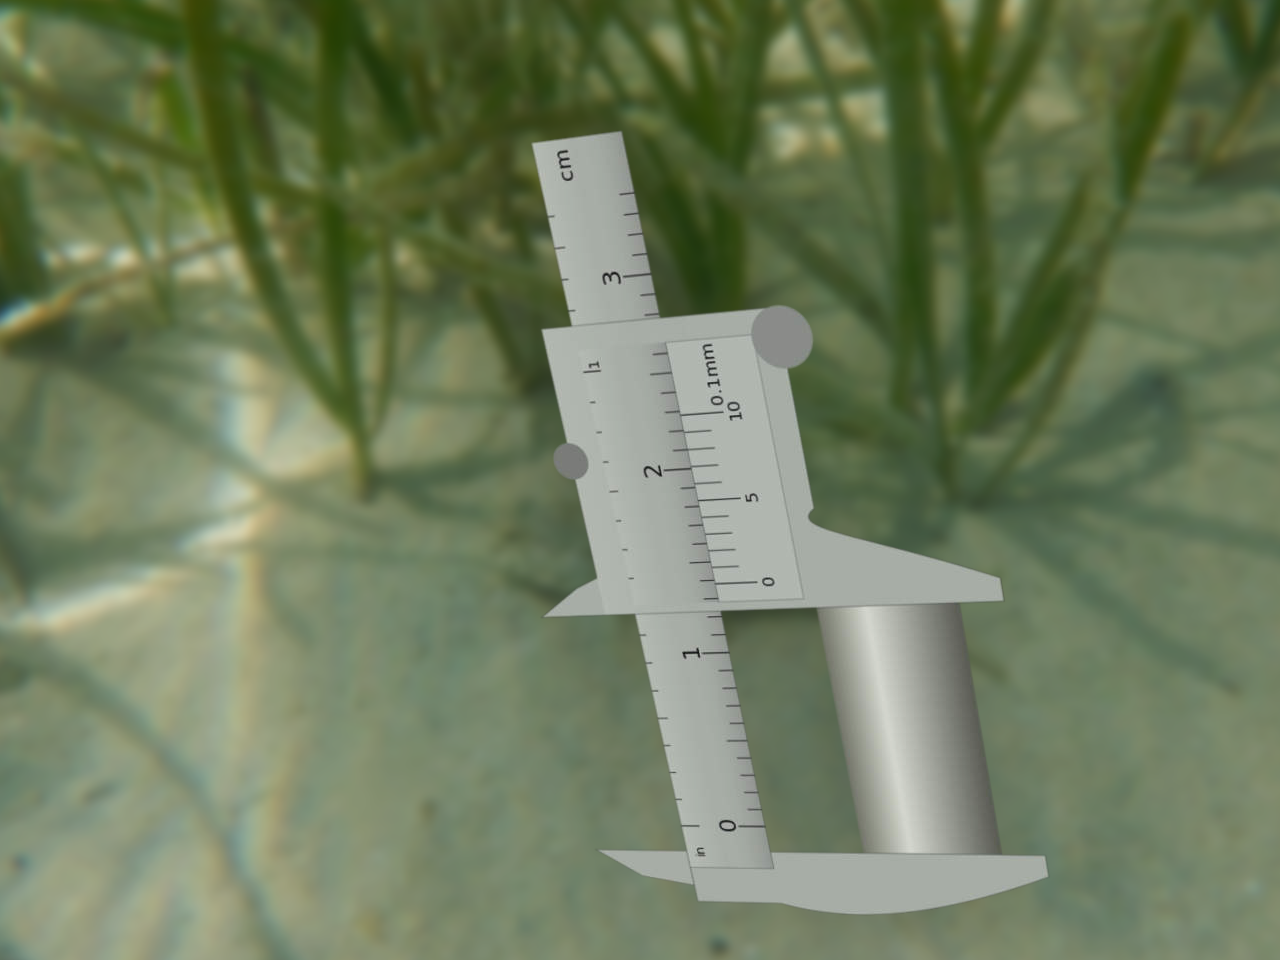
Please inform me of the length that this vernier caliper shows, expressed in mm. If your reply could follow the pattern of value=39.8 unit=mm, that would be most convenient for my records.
value=13.8 unit=mm
